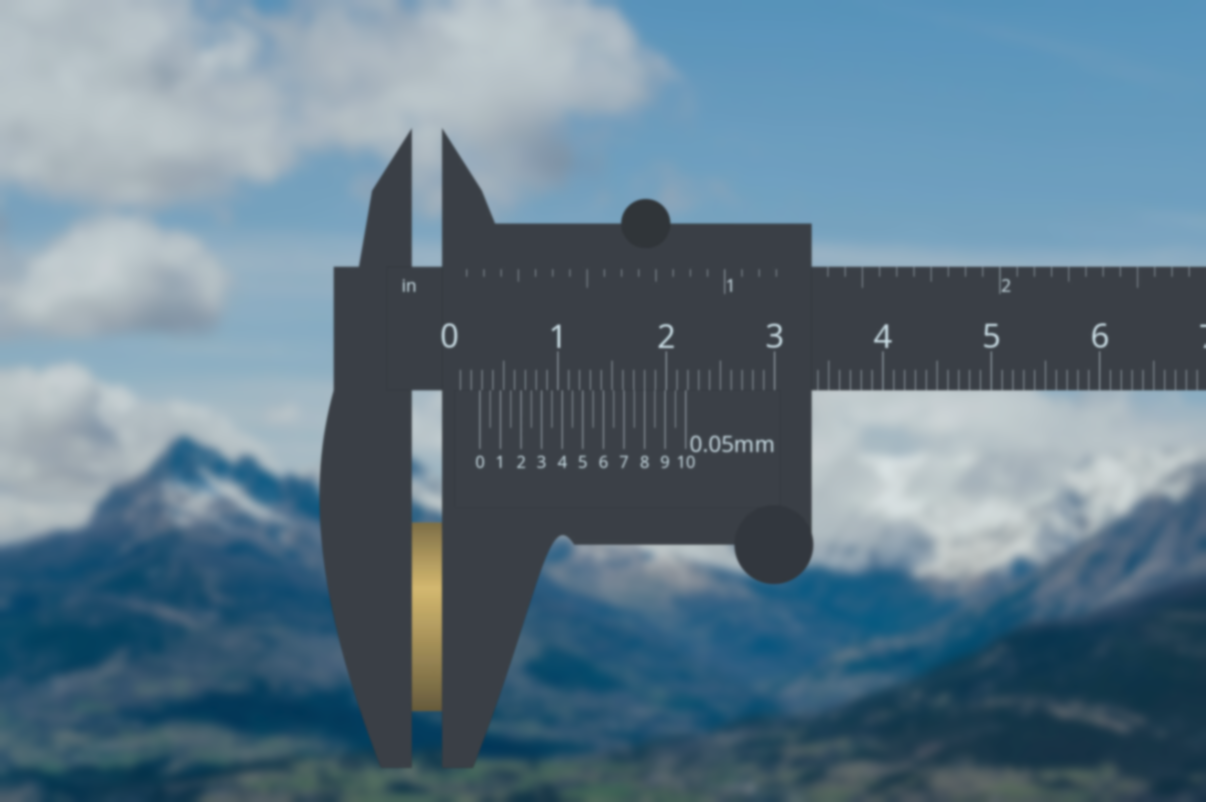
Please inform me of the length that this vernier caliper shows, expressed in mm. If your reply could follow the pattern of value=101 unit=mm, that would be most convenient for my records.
value=2.8 unit=mm
